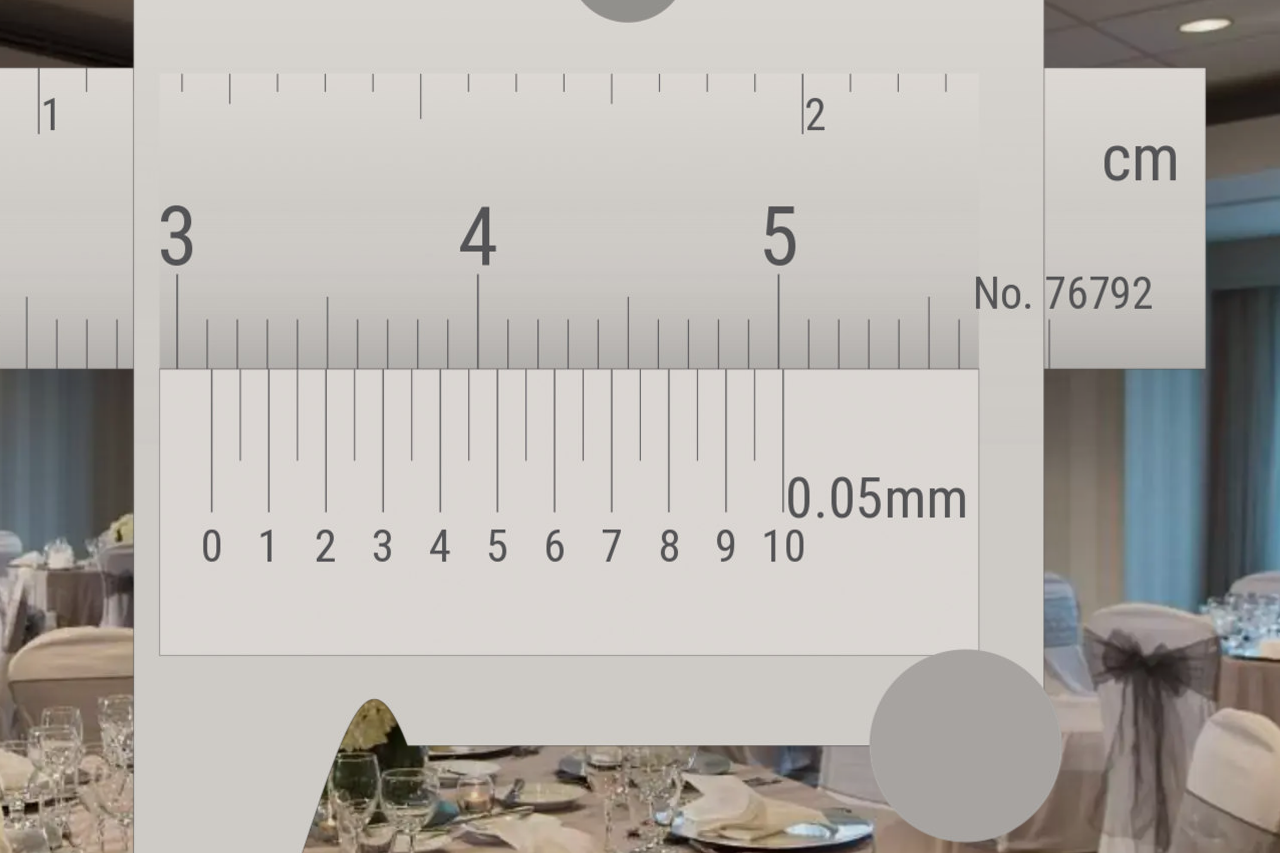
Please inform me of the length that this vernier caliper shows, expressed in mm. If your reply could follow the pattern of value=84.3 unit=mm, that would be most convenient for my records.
value=31.15 unit=mm
